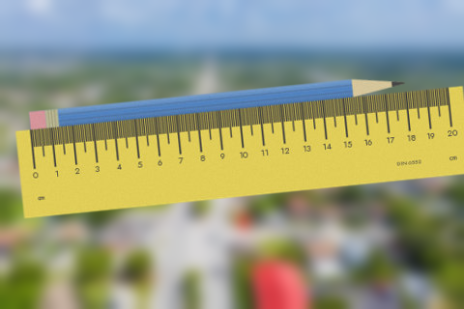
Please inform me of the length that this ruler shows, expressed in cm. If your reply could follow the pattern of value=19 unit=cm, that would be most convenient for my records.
value=18 unit=cm
